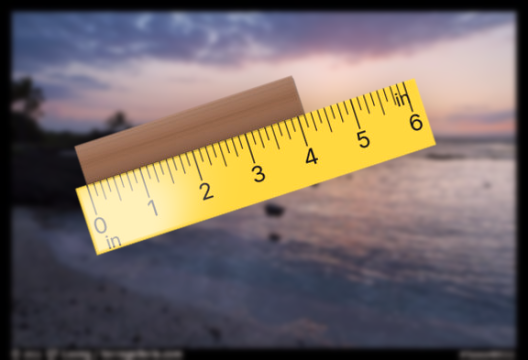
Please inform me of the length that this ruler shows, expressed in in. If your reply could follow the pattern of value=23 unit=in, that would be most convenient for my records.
value=4.125 unit=in
